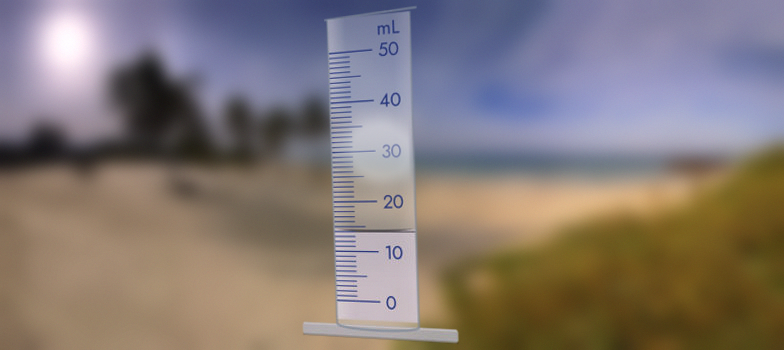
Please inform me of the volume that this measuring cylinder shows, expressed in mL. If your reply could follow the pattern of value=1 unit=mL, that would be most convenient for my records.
value=14 unit=mL
